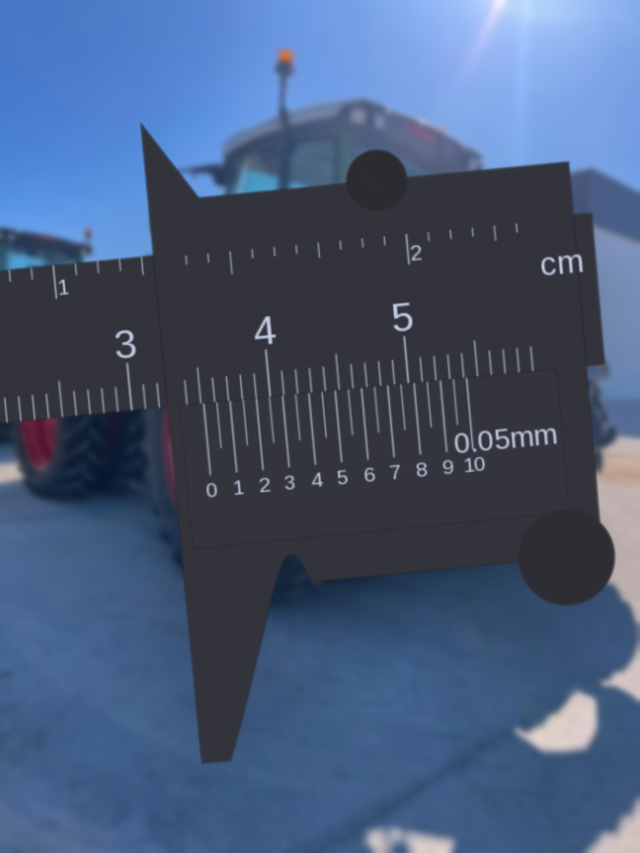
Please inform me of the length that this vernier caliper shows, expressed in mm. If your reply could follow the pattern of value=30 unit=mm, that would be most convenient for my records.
value=35.2 unit=mm
